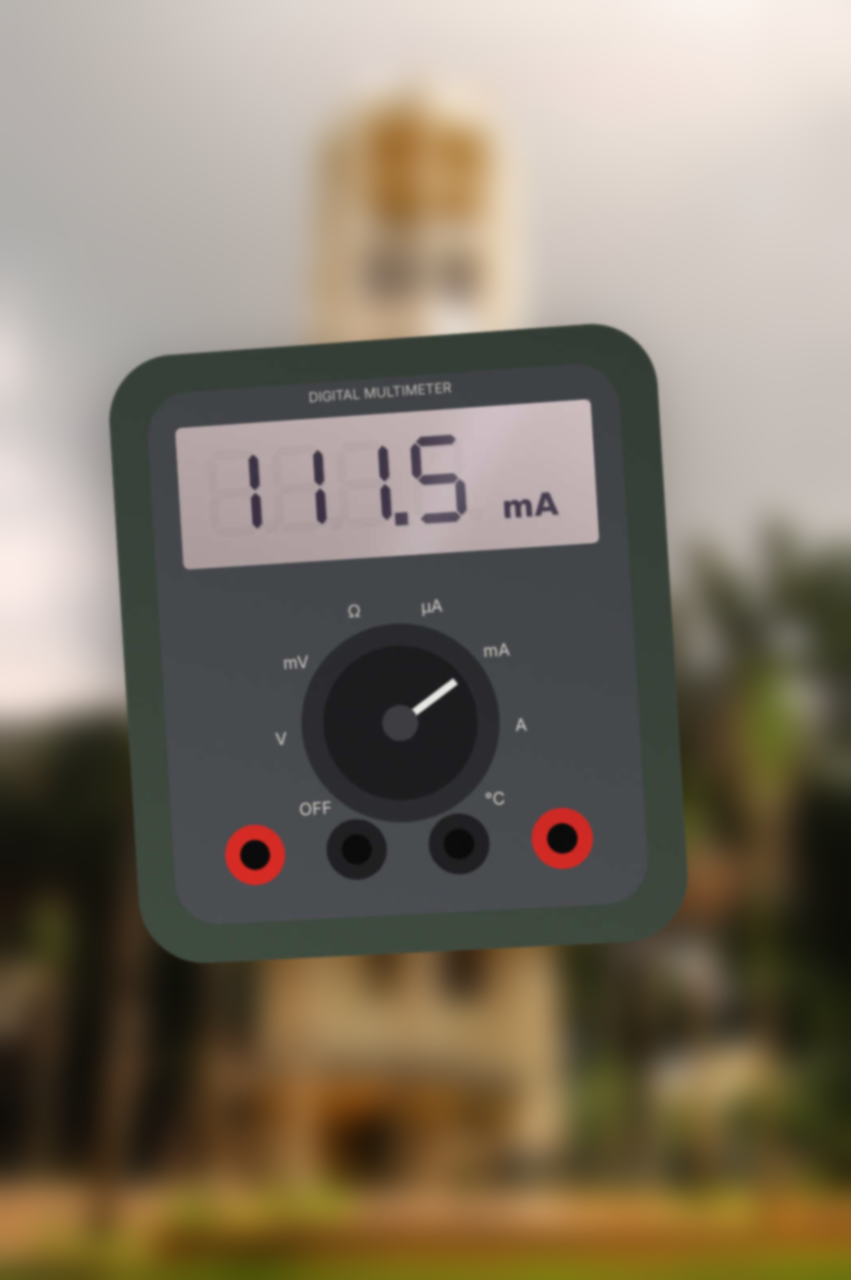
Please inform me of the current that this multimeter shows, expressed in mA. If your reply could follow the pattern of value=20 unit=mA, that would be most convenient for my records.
value=111.5 unit=mA
